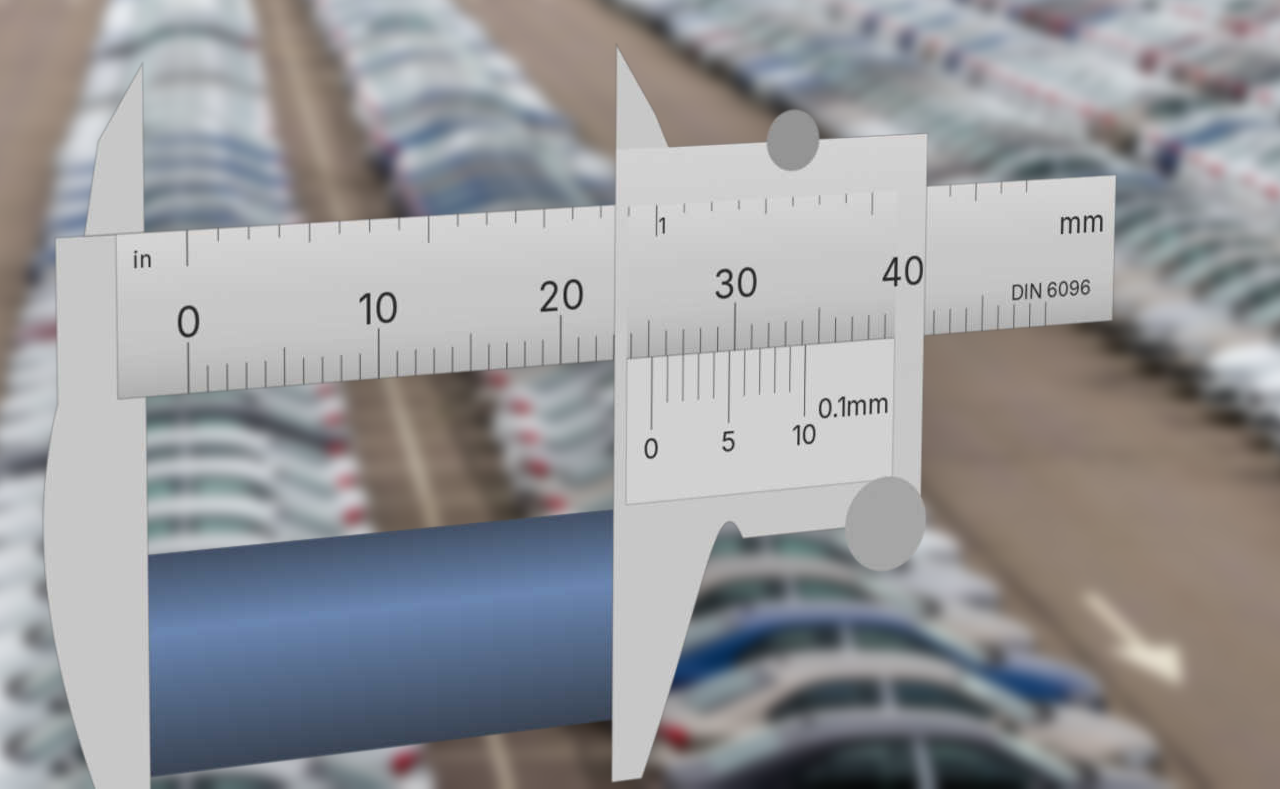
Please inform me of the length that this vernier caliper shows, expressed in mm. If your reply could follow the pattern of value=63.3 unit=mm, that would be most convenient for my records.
value=25.2 unit=mm
